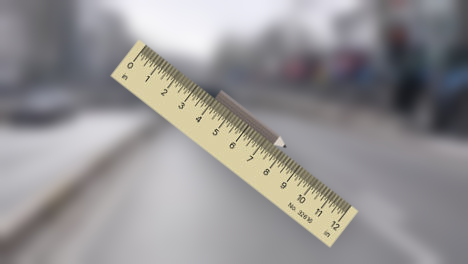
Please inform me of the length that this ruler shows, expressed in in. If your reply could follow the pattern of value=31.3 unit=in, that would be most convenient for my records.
value=4 unit=in
